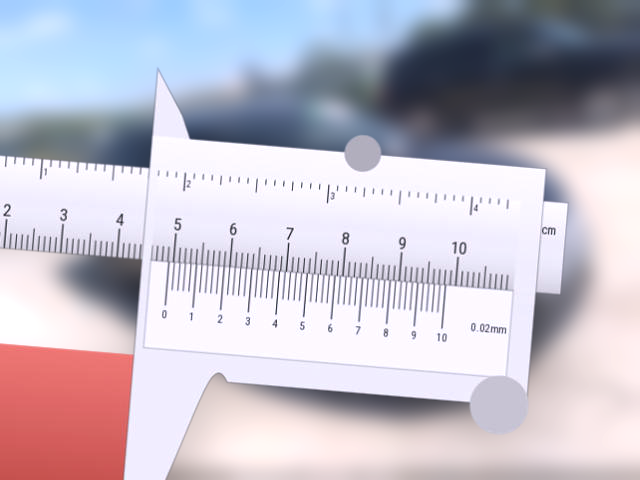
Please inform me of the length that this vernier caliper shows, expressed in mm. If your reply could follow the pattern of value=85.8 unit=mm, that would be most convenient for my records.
value=49.2 unit=mm
